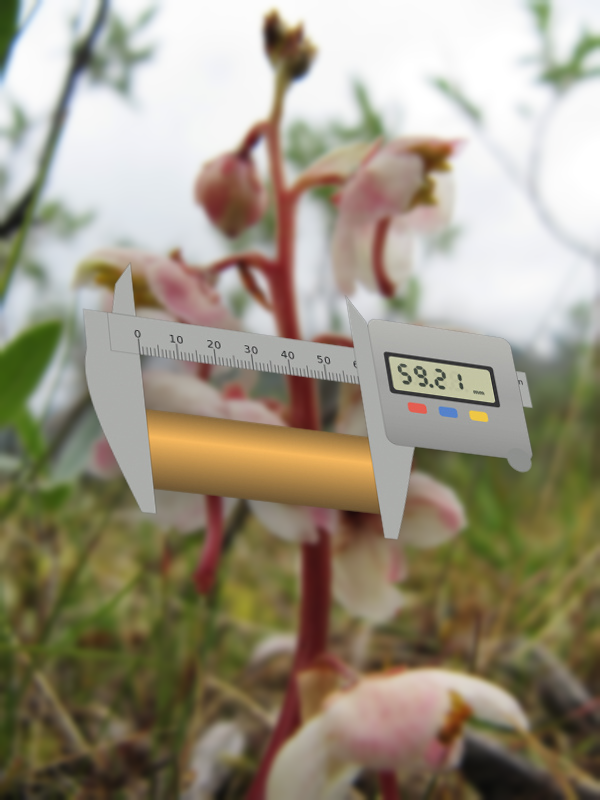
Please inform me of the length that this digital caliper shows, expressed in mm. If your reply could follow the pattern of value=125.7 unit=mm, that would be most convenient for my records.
value=59.21 unit=mm
